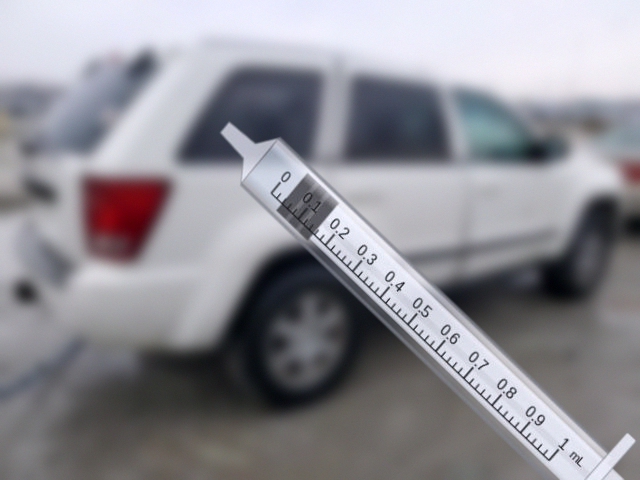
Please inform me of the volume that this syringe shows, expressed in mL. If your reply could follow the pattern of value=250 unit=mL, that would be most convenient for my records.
value=0.04 unit=mL
